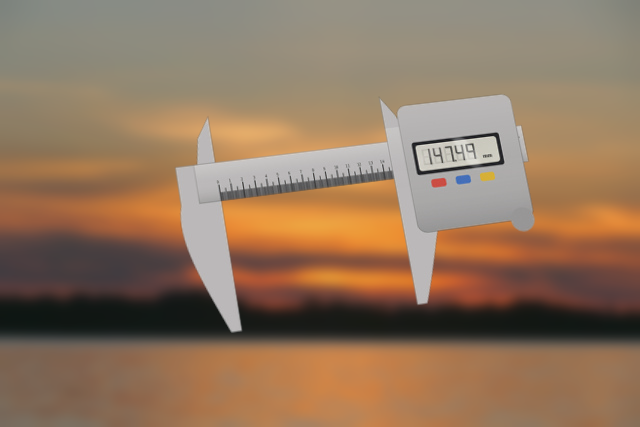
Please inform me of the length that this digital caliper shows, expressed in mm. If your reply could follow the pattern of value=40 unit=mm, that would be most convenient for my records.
value=147.49 unit=mm
